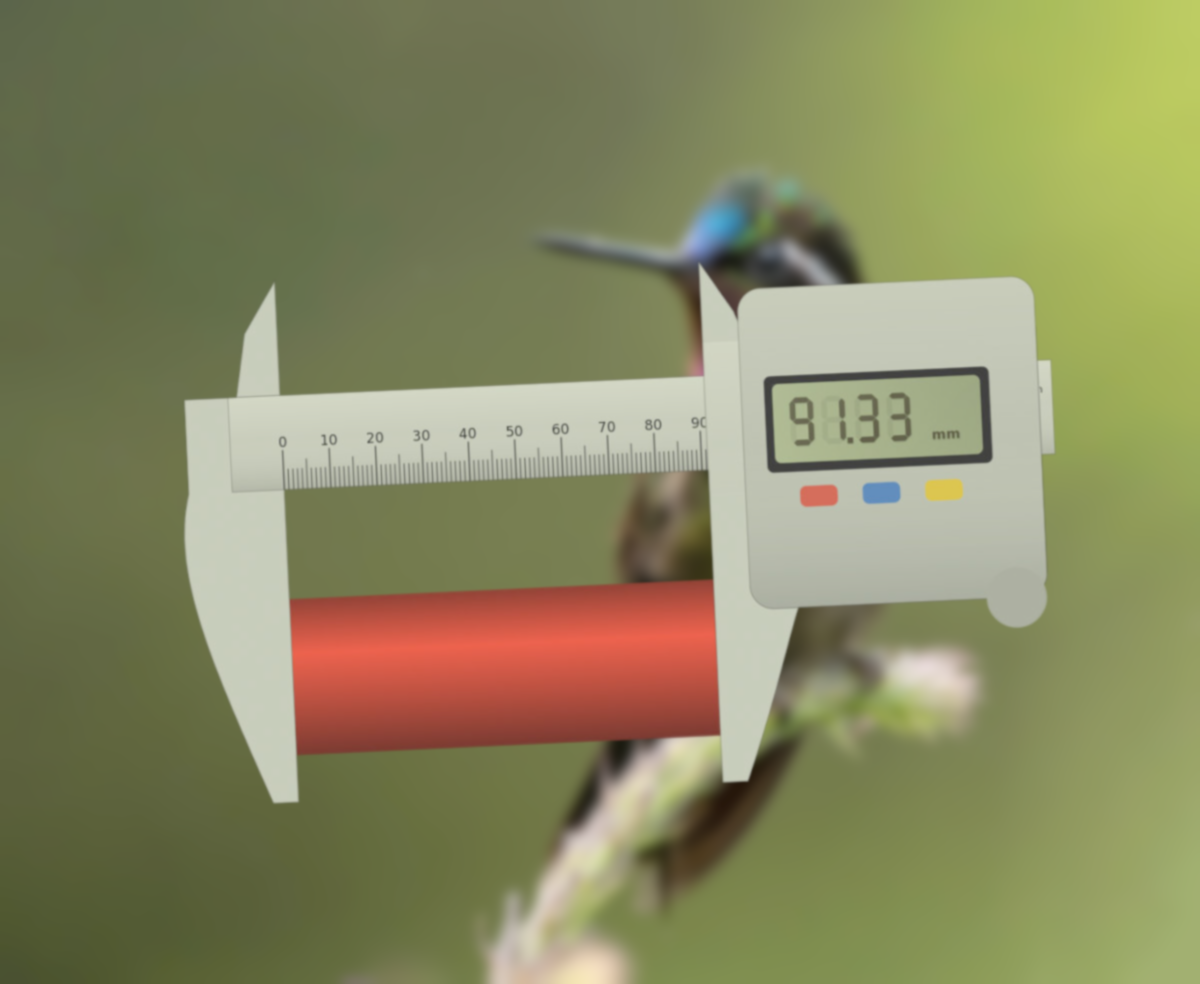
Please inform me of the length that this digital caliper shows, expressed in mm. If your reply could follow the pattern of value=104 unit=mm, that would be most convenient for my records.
value=91.33 unit=mm
